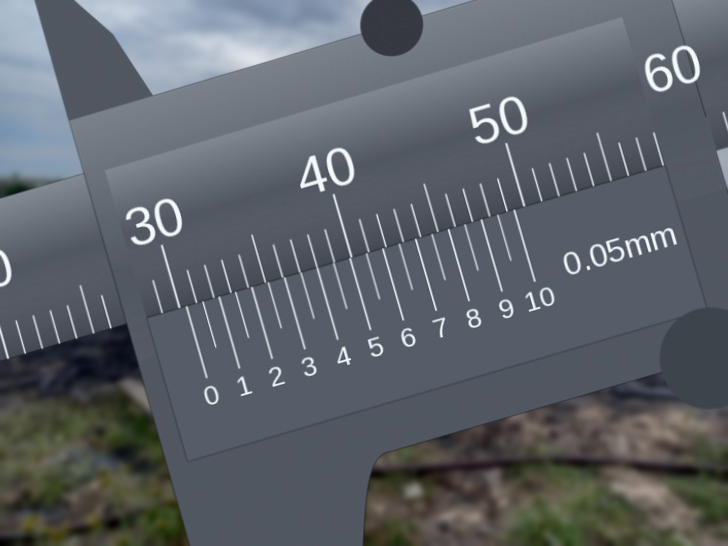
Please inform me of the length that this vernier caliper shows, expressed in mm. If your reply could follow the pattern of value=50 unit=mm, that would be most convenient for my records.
value=30.4 unit=mm
